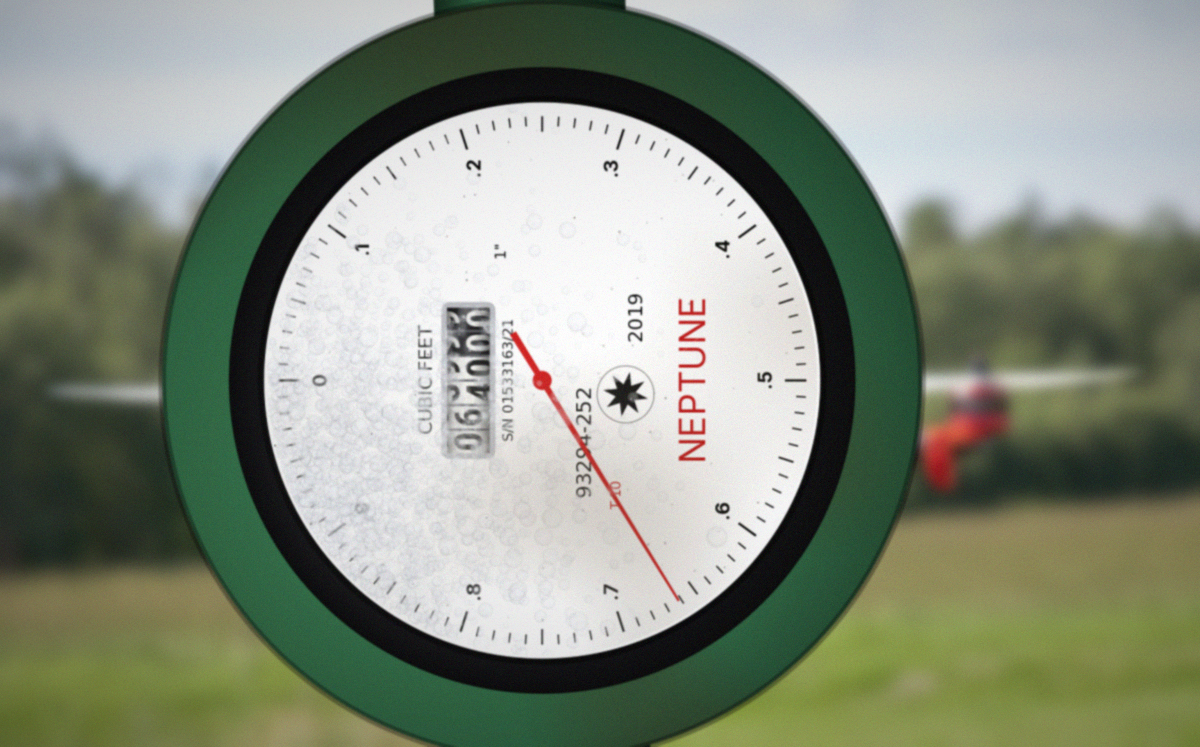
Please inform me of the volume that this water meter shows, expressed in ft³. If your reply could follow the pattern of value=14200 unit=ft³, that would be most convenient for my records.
value=63999.66 unit=ft³
